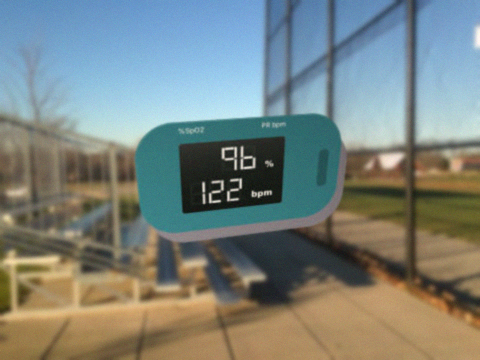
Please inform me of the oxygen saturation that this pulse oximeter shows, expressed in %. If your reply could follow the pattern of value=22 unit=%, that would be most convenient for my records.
value=96 unit=%
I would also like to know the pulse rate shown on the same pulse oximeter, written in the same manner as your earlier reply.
value=122 unit=bpm
